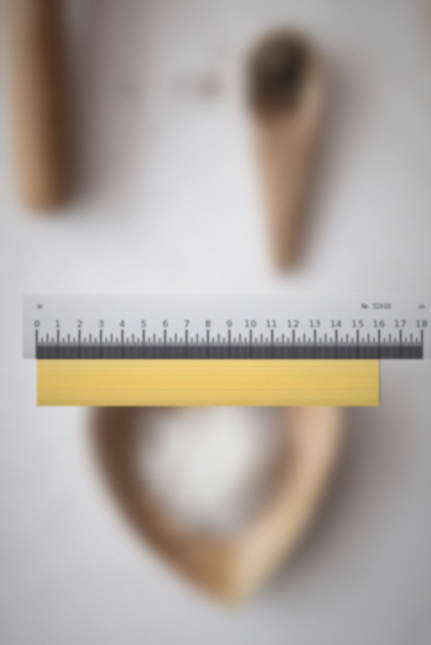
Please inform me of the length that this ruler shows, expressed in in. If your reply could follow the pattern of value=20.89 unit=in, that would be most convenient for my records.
value=16 unit=in
